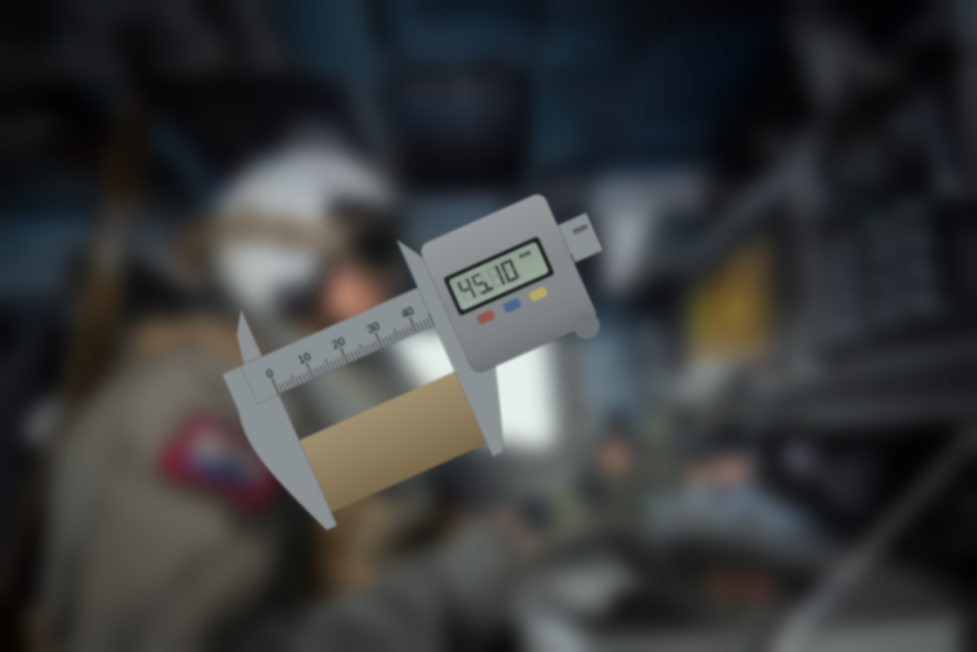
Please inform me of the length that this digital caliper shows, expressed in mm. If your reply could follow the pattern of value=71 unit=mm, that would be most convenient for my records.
value=45.10 unit=mm
